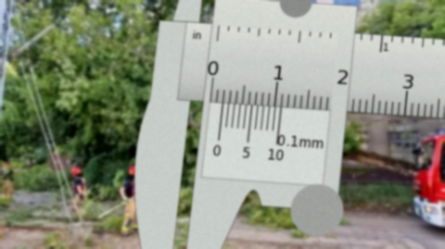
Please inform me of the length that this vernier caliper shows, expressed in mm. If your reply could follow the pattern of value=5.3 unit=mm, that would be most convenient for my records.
value=2.0 unit=mm
